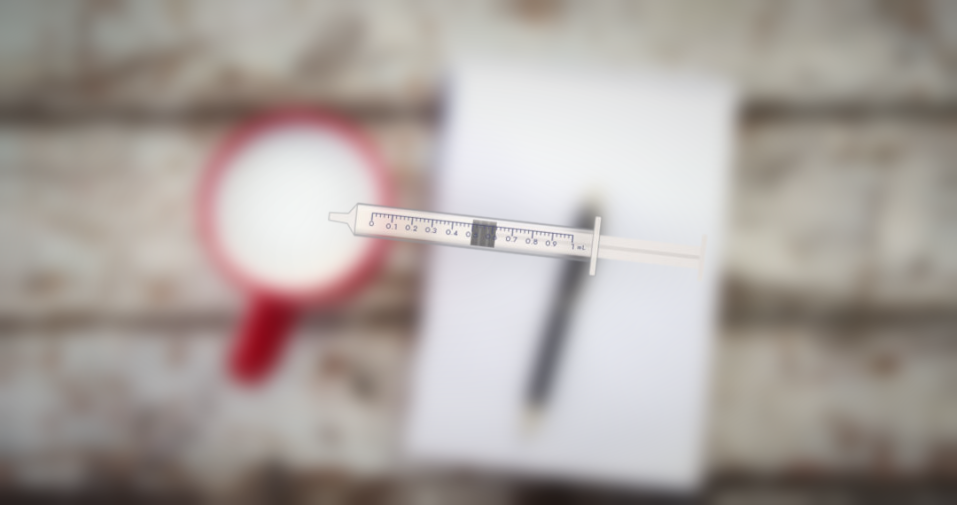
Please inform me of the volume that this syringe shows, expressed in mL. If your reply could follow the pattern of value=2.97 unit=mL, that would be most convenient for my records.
value=0.5 unit=mL
